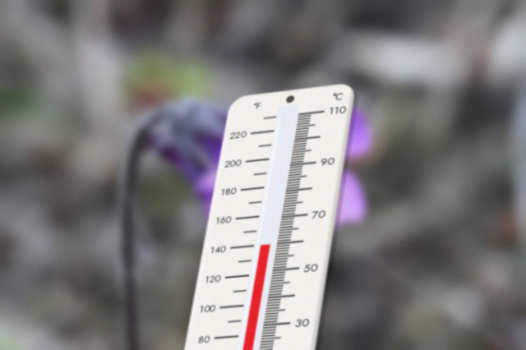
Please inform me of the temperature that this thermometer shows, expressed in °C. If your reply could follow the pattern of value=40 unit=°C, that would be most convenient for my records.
value=60 unit=°C
